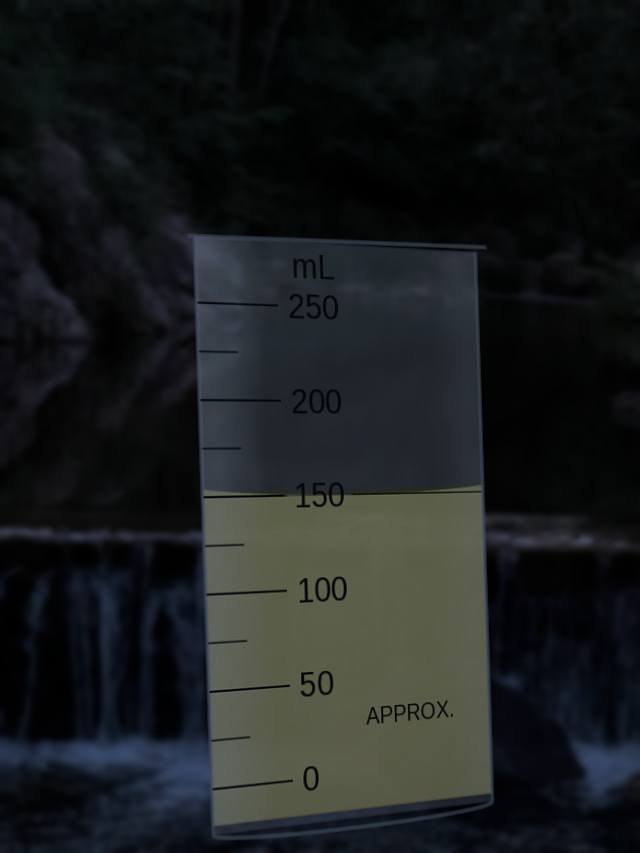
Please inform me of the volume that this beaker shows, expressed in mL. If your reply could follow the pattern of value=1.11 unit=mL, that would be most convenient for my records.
value=150 unit=mL
